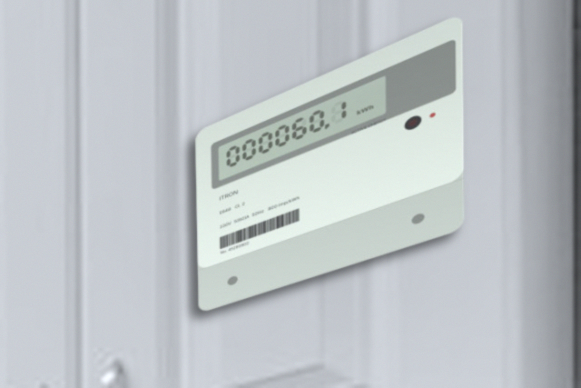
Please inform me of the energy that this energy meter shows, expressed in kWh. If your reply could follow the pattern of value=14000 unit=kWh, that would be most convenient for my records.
value=60.1 unit=kWh
